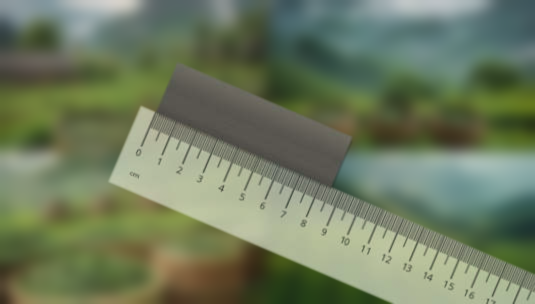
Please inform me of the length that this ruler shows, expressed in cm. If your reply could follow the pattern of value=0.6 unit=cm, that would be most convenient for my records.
value=8.5 unit=cm
